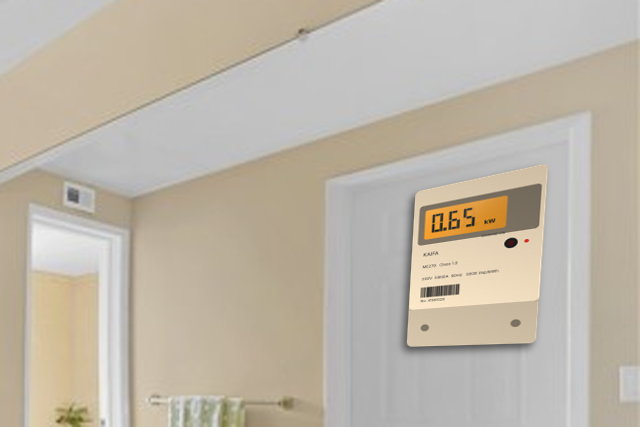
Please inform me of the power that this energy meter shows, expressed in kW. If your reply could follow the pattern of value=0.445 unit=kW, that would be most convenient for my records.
value=0.65 unit=kW
